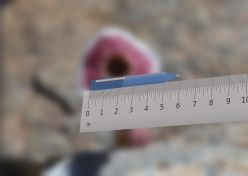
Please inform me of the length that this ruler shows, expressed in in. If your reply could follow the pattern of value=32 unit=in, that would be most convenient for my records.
value=6 unit=in
